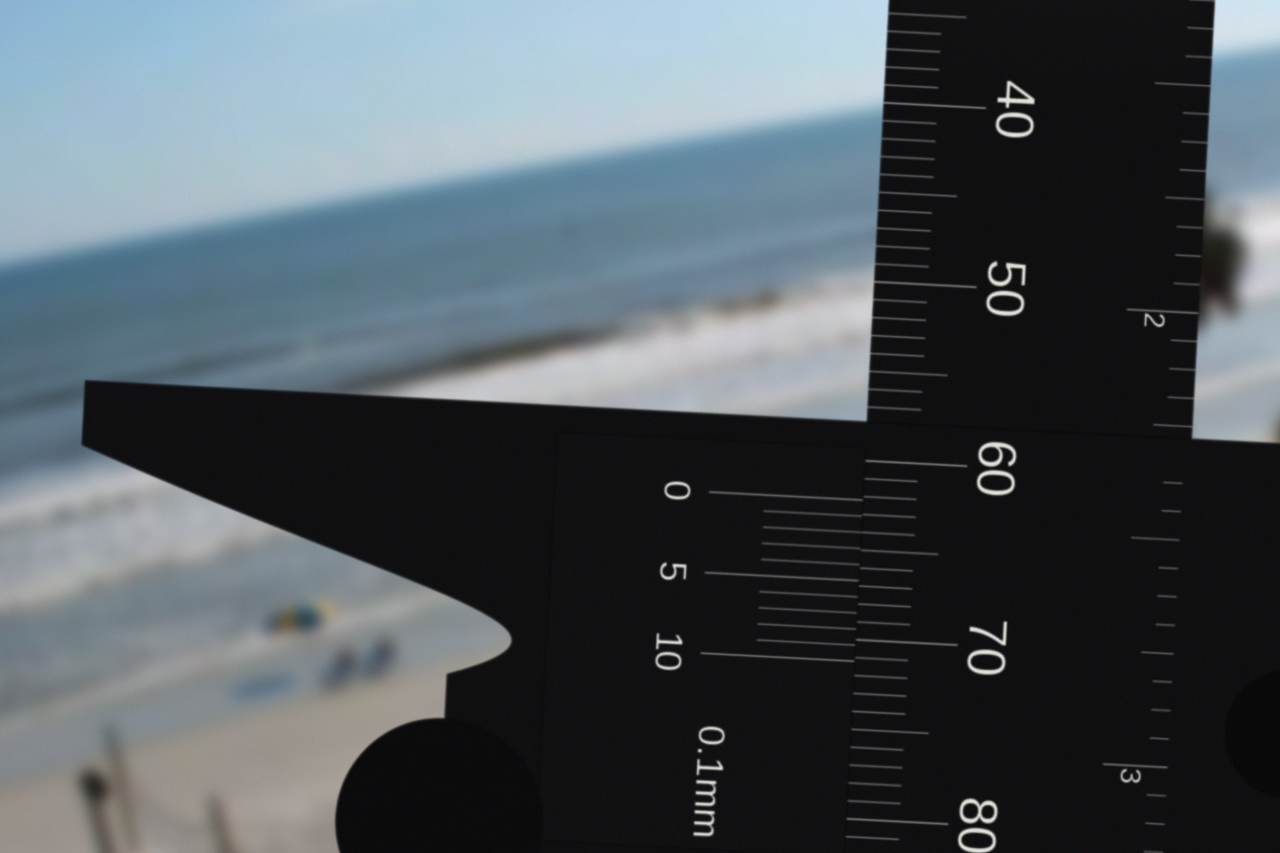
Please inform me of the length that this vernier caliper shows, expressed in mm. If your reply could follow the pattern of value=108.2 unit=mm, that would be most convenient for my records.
value=62.2 unit=mm
